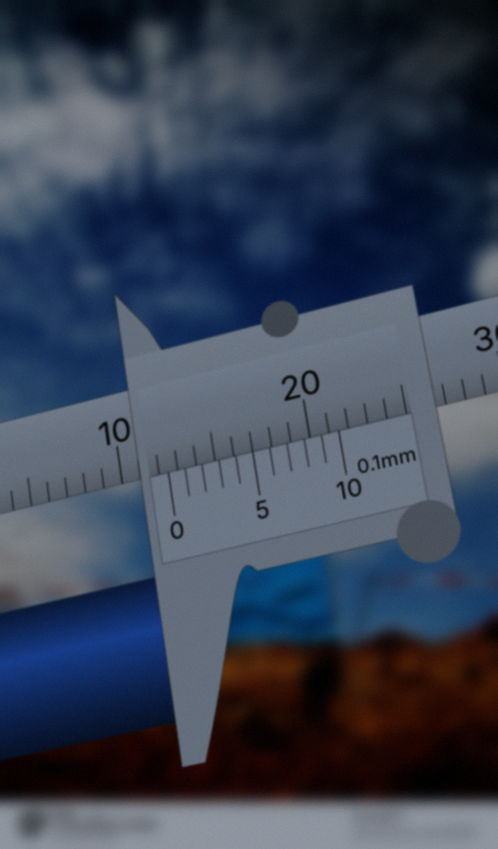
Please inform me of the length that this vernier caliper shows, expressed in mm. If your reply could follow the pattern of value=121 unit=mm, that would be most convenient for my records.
value=12.5 unit=mm
